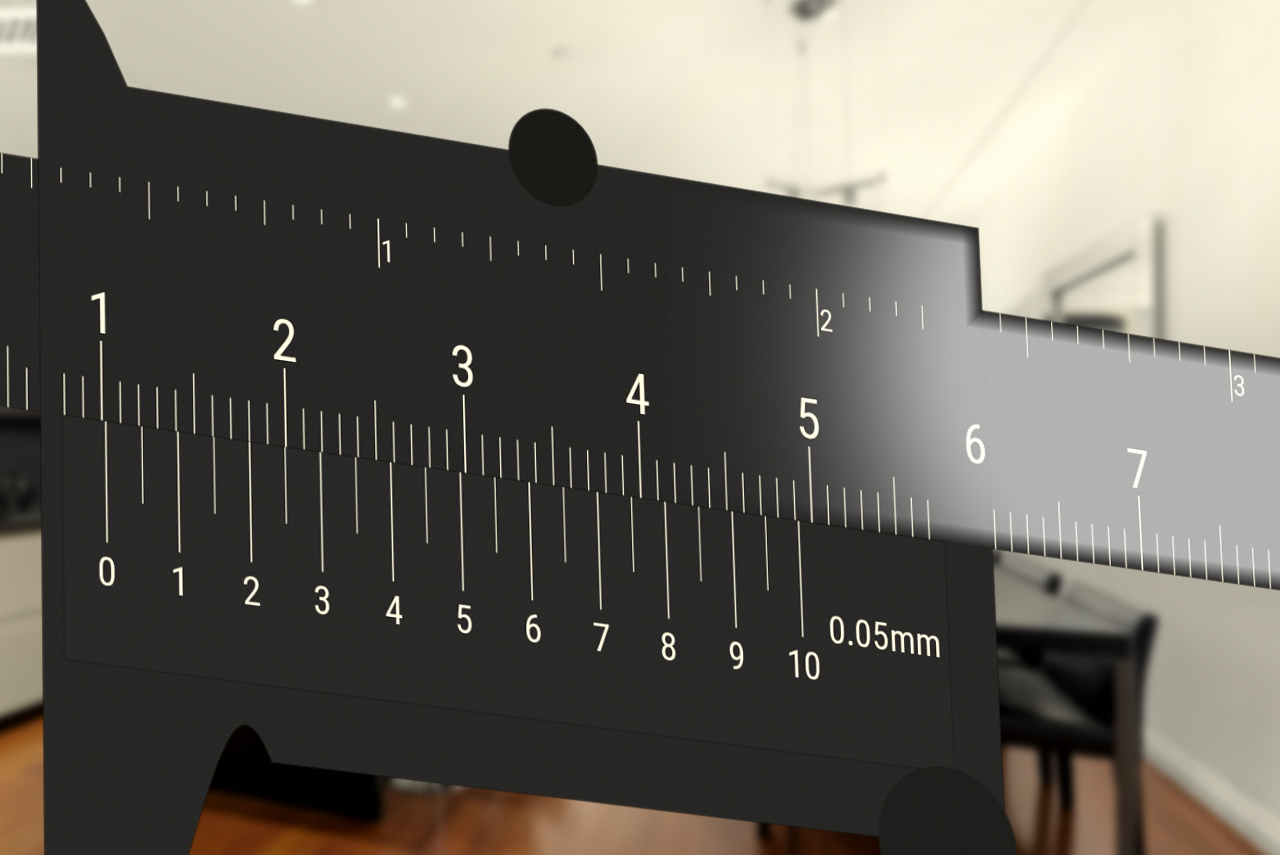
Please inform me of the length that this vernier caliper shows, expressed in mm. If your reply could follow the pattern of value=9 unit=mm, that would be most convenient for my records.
value=10.2 unit=mm
